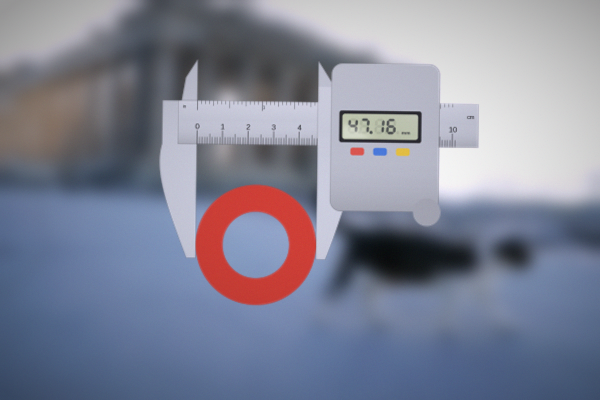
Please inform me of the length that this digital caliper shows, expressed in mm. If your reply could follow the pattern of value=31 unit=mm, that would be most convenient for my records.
value=47.16 unit=mm
